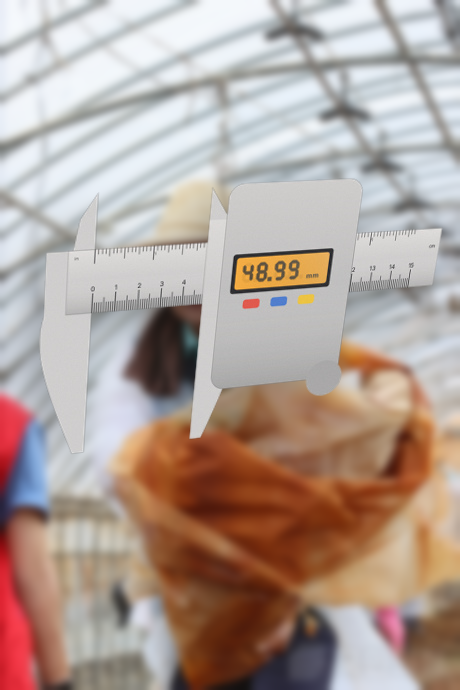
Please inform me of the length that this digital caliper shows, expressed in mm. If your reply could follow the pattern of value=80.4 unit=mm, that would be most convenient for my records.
value=48.99 unit=mm
